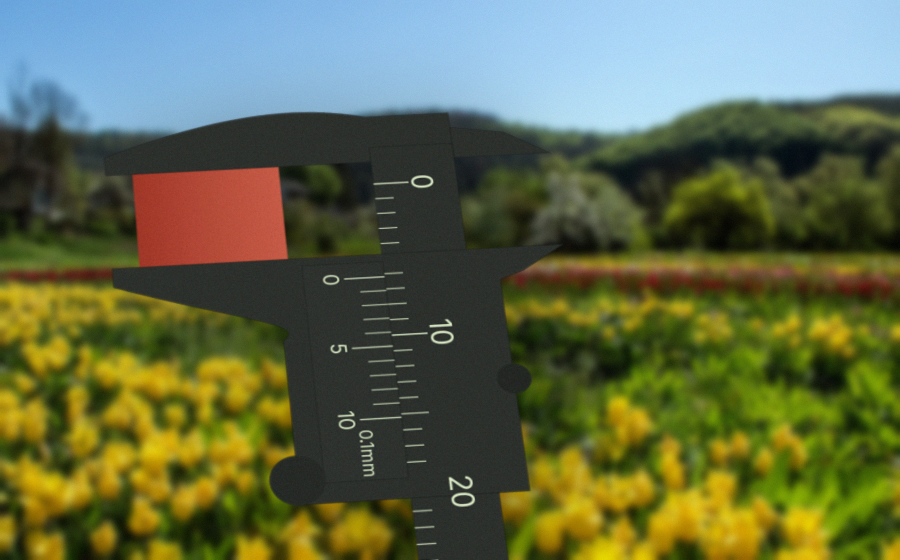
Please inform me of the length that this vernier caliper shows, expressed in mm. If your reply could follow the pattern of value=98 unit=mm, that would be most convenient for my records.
value=6.2 unit=mm
